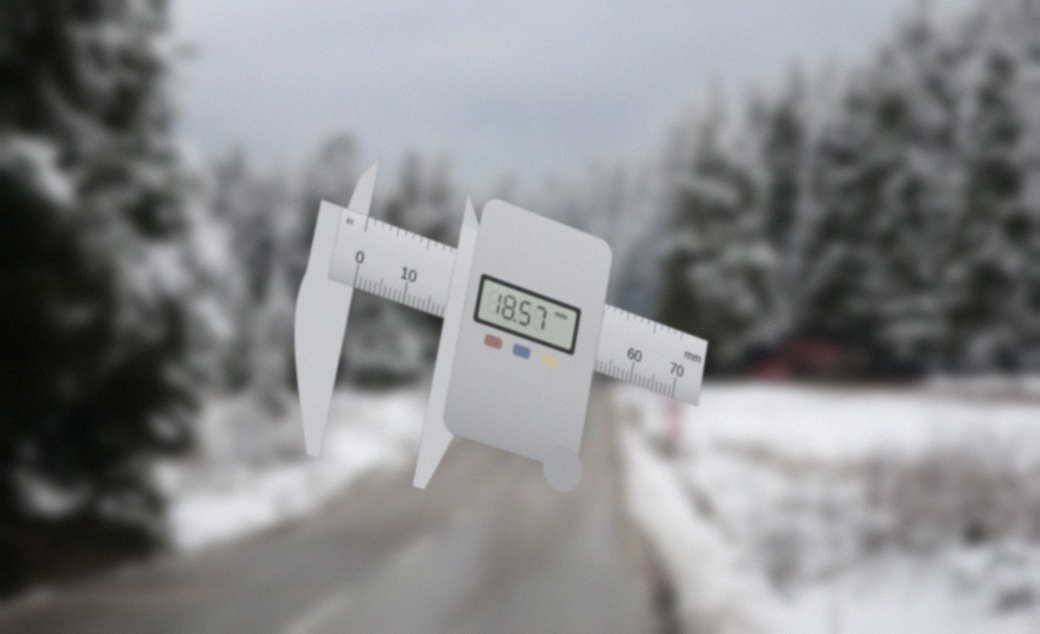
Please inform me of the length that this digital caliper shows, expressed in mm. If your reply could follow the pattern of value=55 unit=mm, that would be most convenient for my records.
value=18.57 unit=mm
